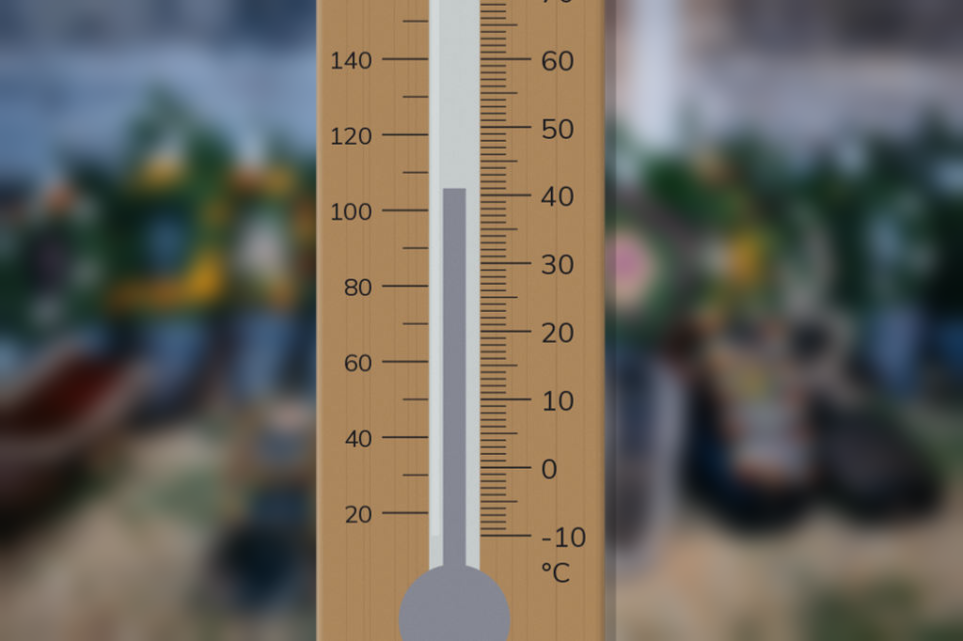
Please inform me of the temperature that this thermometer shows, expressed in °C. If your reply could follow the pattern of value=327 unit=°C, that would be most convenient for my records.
value=41 unit=°C
